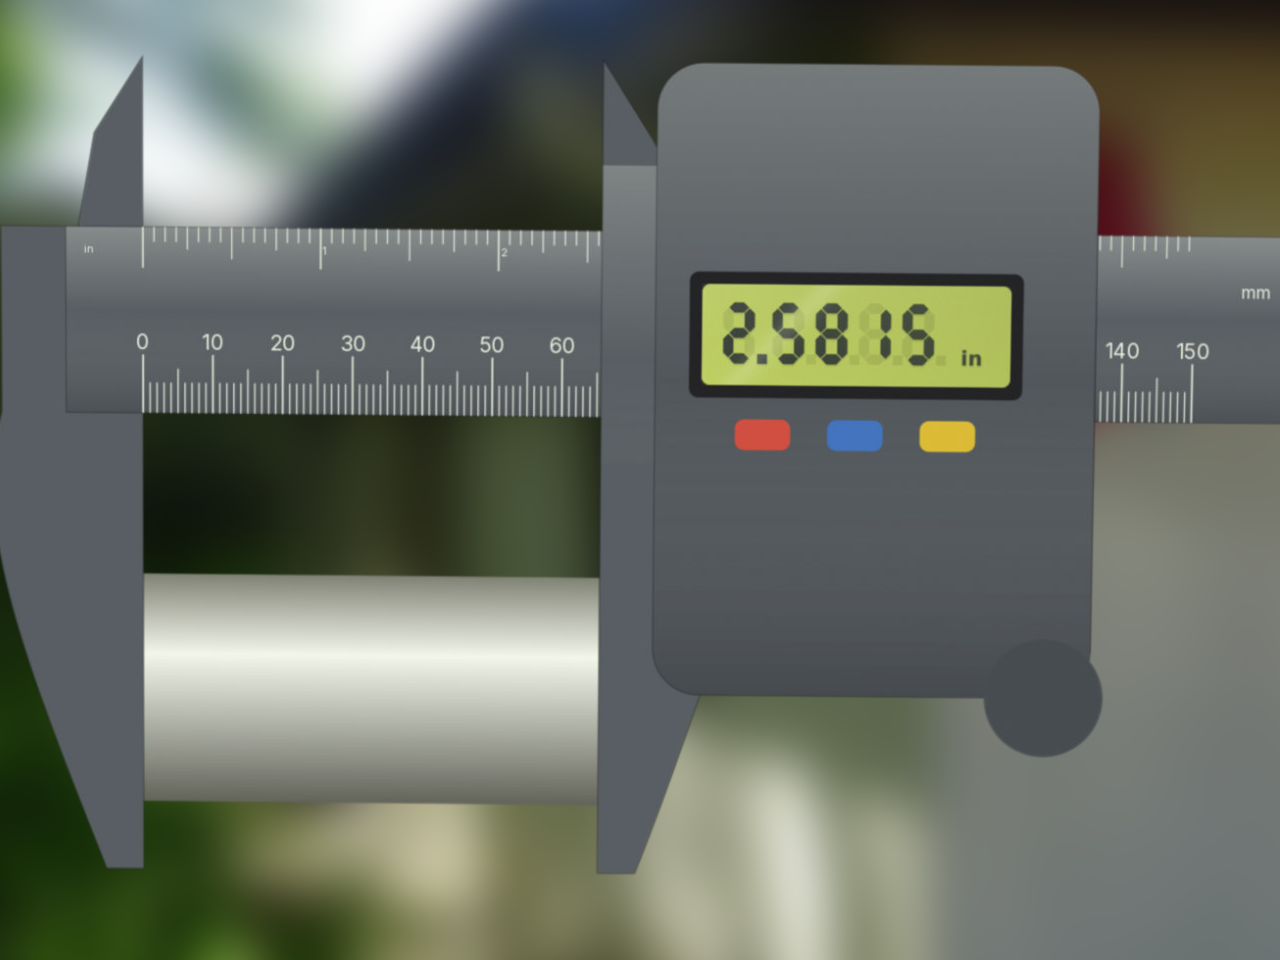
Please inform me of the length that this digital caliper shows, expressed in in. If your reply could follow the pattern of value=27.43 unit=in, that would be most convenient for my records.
value=2.5815 unit=in
